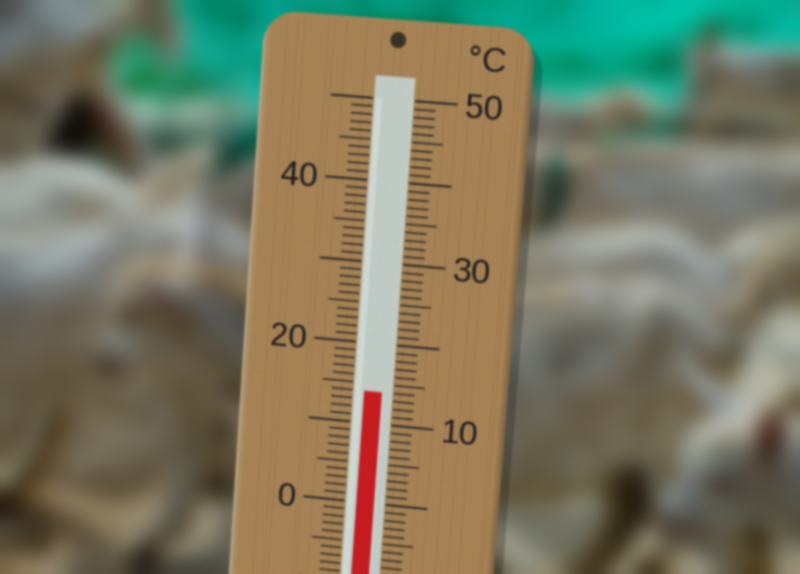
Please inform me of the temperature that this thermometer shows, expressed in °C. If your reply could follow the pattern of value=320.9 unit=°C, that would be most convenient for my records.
value=14 unit=°C
